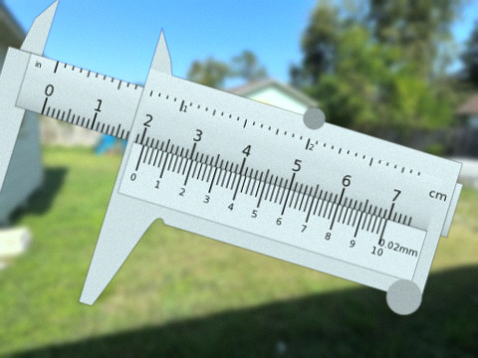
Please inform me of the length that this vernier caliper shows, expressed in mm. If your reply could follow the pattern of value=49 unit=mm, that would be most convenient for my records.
value=20.6 unit=mm
